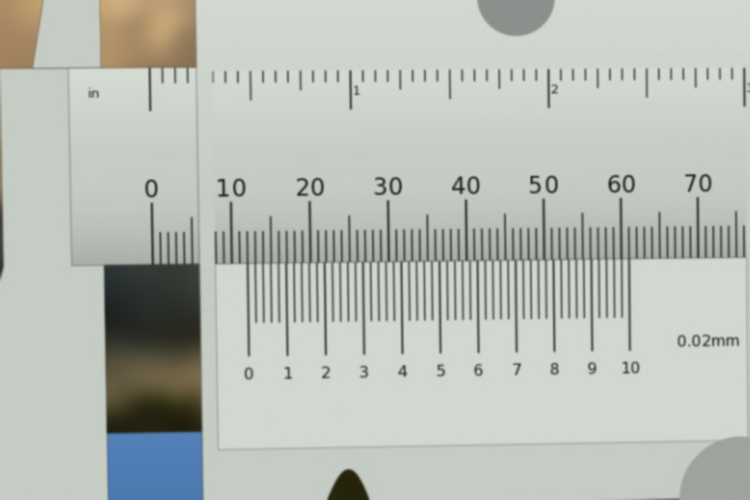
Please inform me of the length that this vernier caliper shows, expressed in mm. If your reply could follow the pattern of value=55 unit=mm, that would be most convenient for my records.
value=12.0 unit=mm
